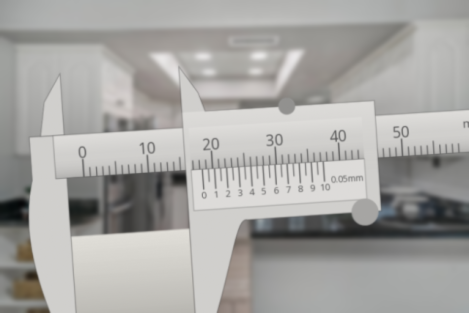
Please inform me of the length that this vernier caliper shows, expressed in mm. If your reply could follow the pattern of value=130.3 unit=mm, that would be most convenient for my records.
value=18.4 unit=mm
